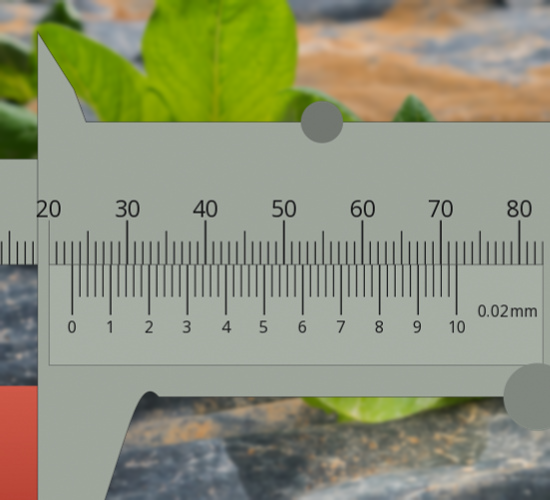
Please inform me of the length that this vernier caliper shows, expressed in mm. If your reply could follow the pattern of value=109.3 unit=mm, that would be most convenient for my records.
value=23.0 unit=mm
